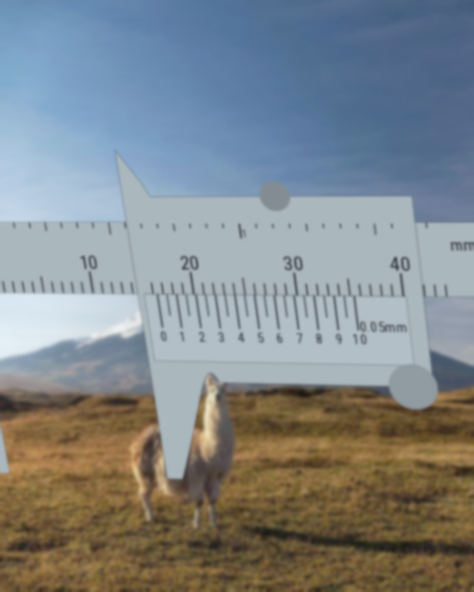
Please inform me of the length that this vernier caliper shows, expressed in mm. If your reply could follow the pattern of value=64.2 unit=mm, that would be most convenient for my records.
value=16.4 unit=mm
